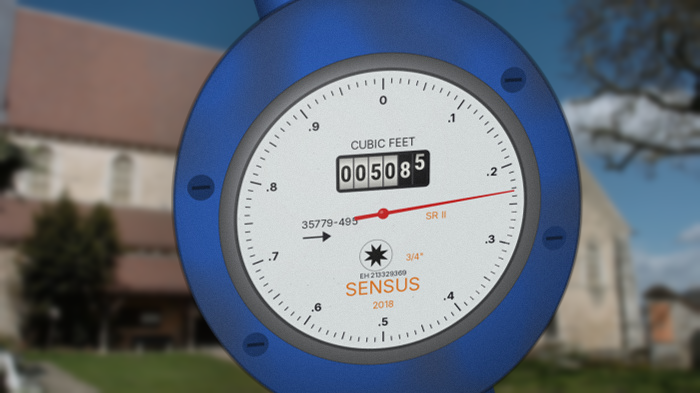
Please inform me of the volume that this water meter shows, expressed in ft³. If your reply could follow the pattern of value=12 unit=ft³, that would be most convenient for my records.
value=5085.23 unit=ft³
